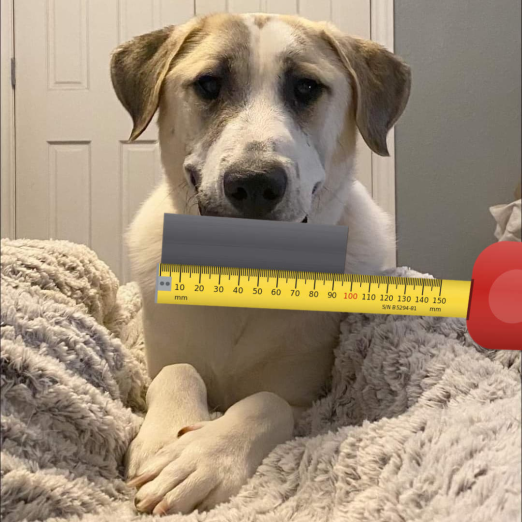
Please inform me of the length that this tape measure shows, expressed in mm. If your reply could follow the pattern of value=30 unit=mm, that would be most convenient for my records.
value=95 unit=mm
